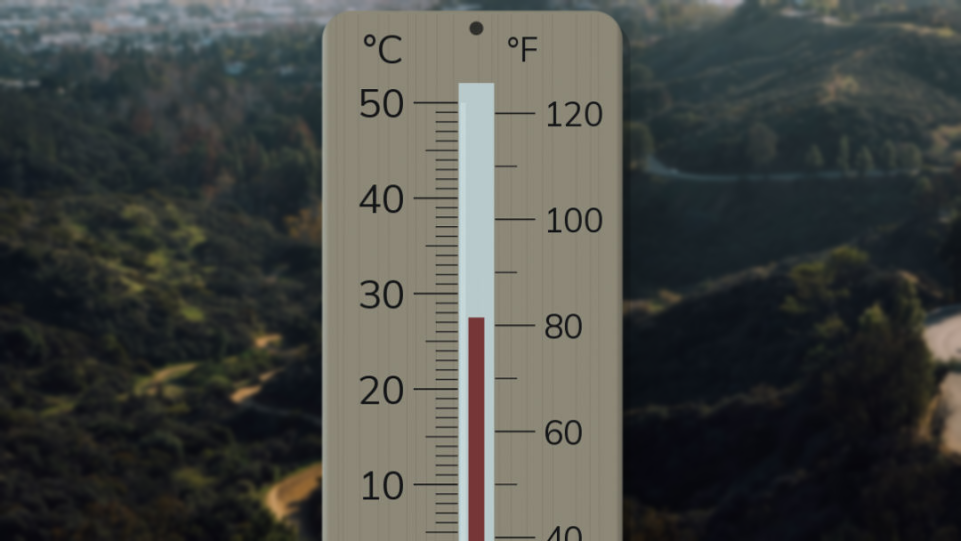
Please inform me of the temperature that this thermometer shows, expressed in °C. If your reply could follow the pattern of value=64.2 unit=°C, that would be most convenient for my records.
value=27.5 unit=°C
